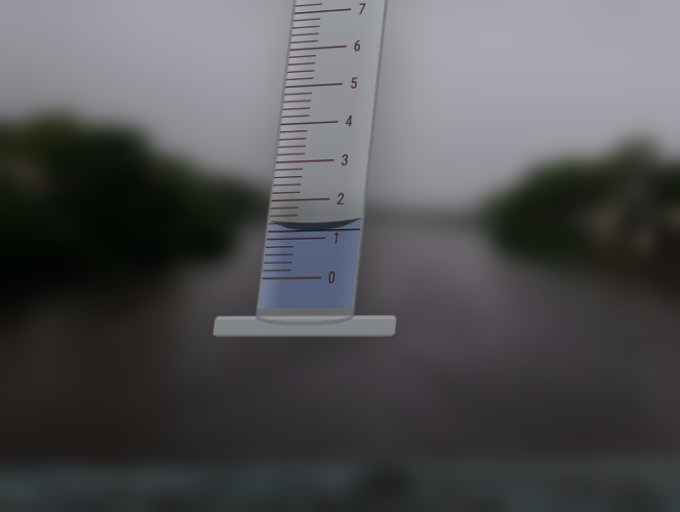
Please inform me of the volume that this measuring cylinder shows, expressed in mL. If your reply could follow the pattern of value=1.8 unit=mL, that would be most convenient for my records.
value=1.2 unit=mL
